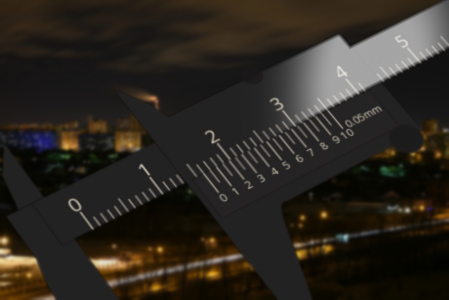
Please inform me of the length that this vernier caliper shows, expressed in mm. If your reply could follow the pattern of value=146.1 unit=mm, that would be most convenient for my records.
value=16.0 unit=mm
